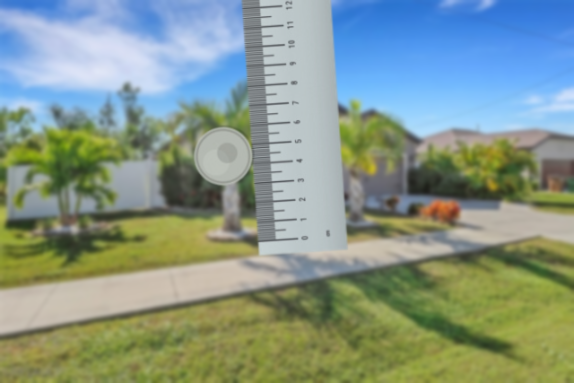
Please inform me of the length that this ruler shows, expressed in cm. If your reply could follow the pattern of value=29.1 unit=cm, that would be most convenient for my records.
value=3 unit=cm
